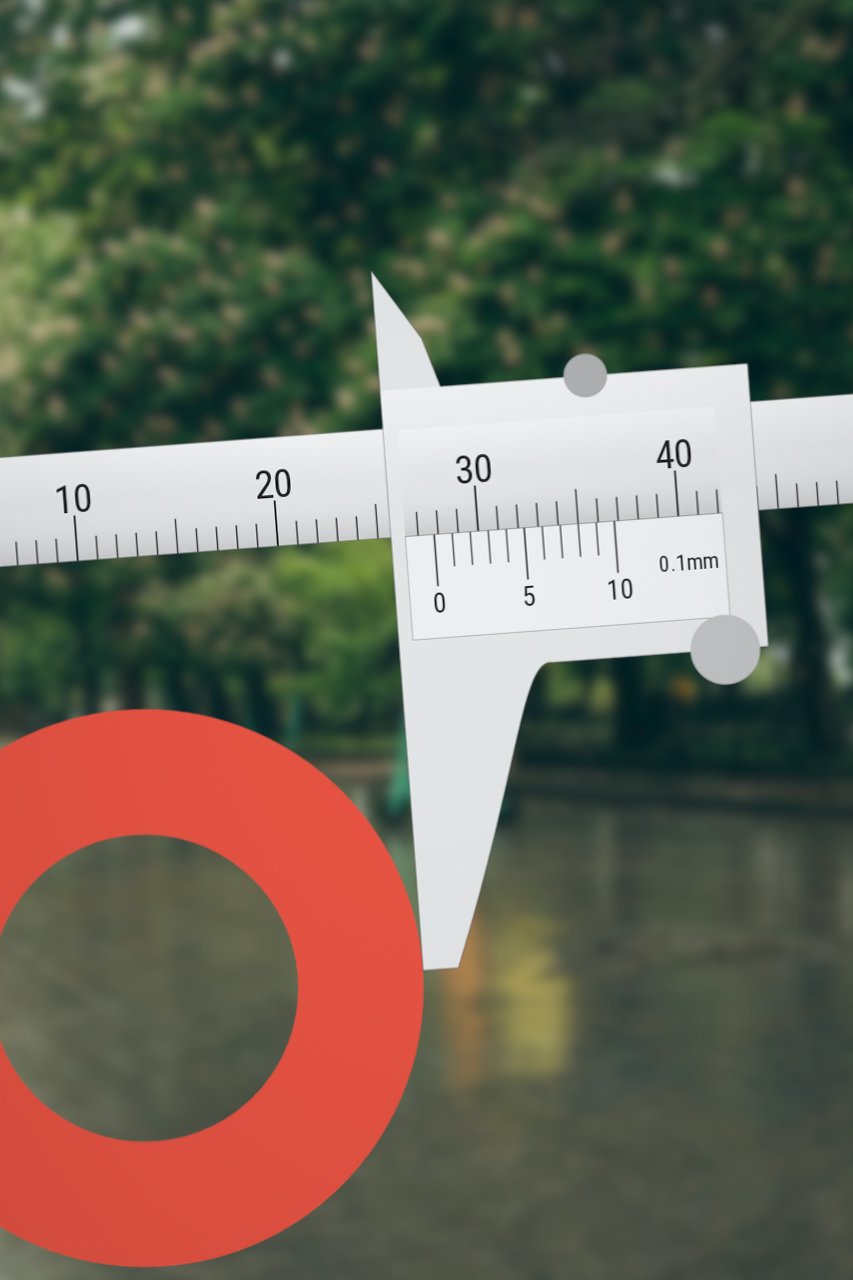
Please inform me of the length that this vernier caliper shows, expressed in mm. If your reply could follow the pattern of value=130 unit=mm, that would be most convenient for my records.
value=27.8 unit=mm
